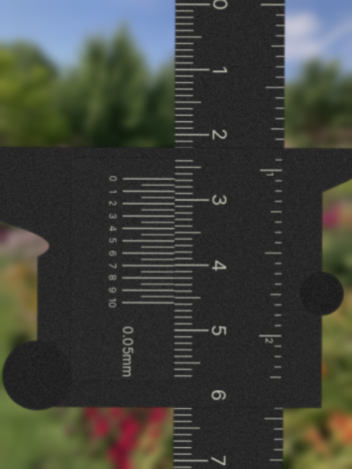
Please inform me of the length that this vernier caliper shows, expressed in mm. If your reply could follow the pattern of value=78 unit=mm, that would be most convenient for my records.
value=26.8 unit=mm
